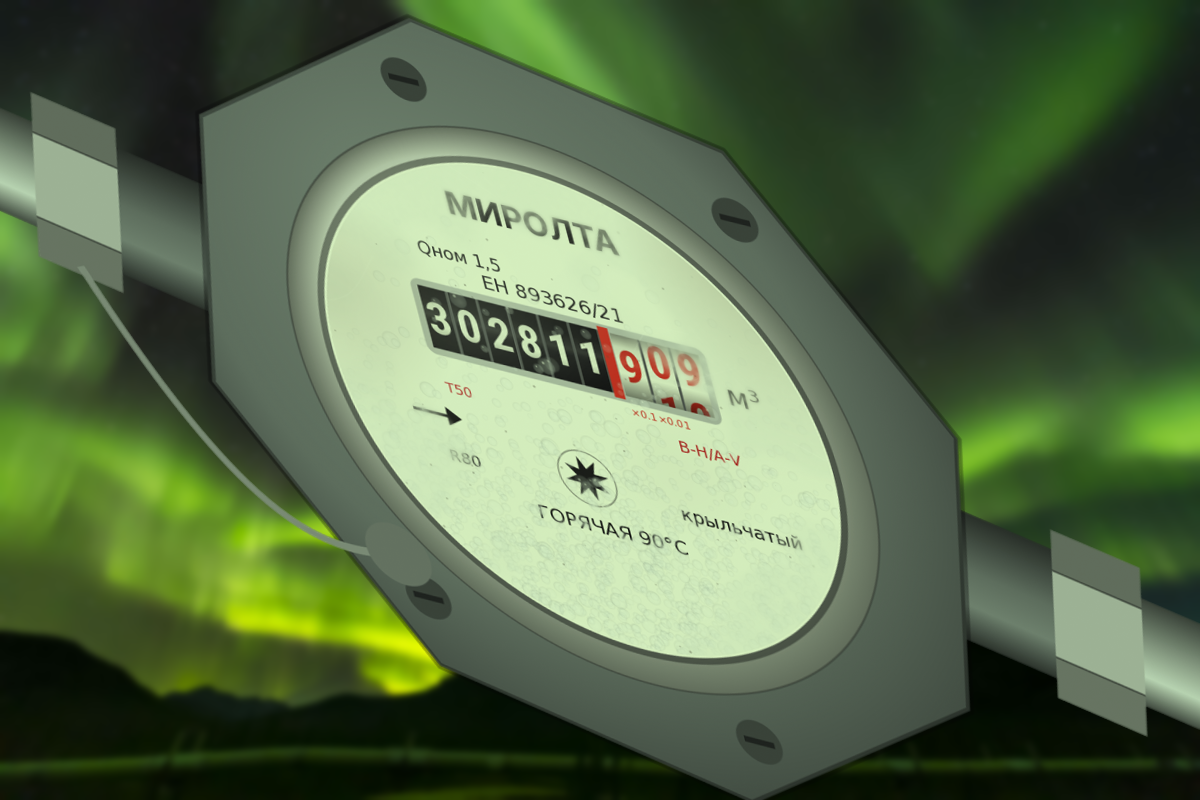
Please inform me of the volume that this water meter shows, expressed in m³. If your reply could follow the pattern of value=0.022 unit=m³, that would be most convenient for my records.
value=302811.909 unit=m³
